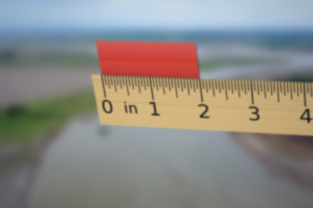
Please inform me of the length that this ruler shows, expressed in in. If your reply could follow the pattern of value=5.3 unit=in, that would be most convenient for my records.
value=2 unit=in
